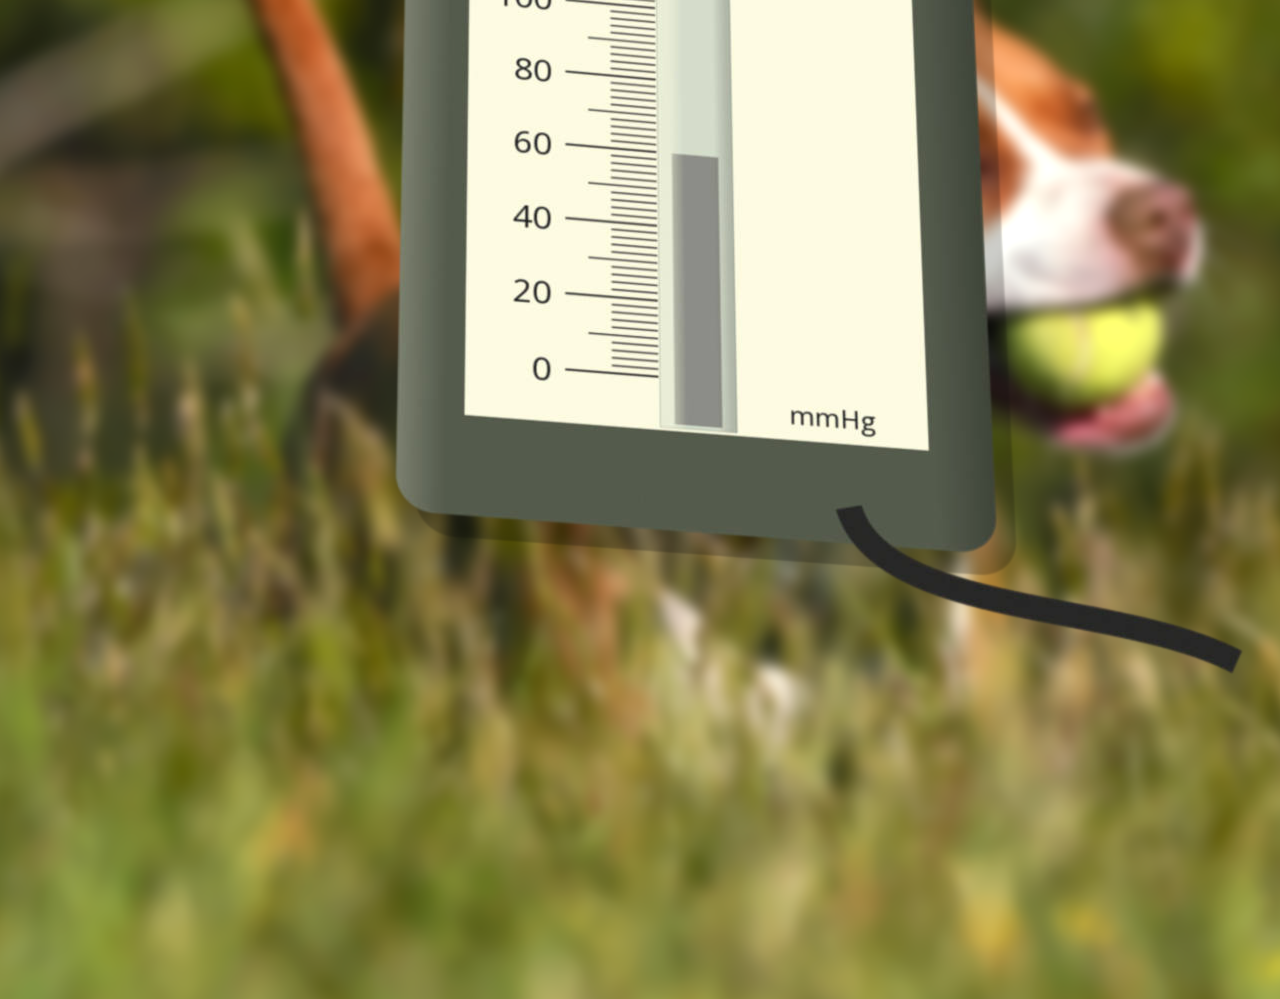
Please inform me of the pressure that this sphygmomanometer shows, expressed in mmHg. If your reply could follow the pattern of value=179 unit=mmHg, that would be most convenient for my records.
value=60 unit=mmHg
